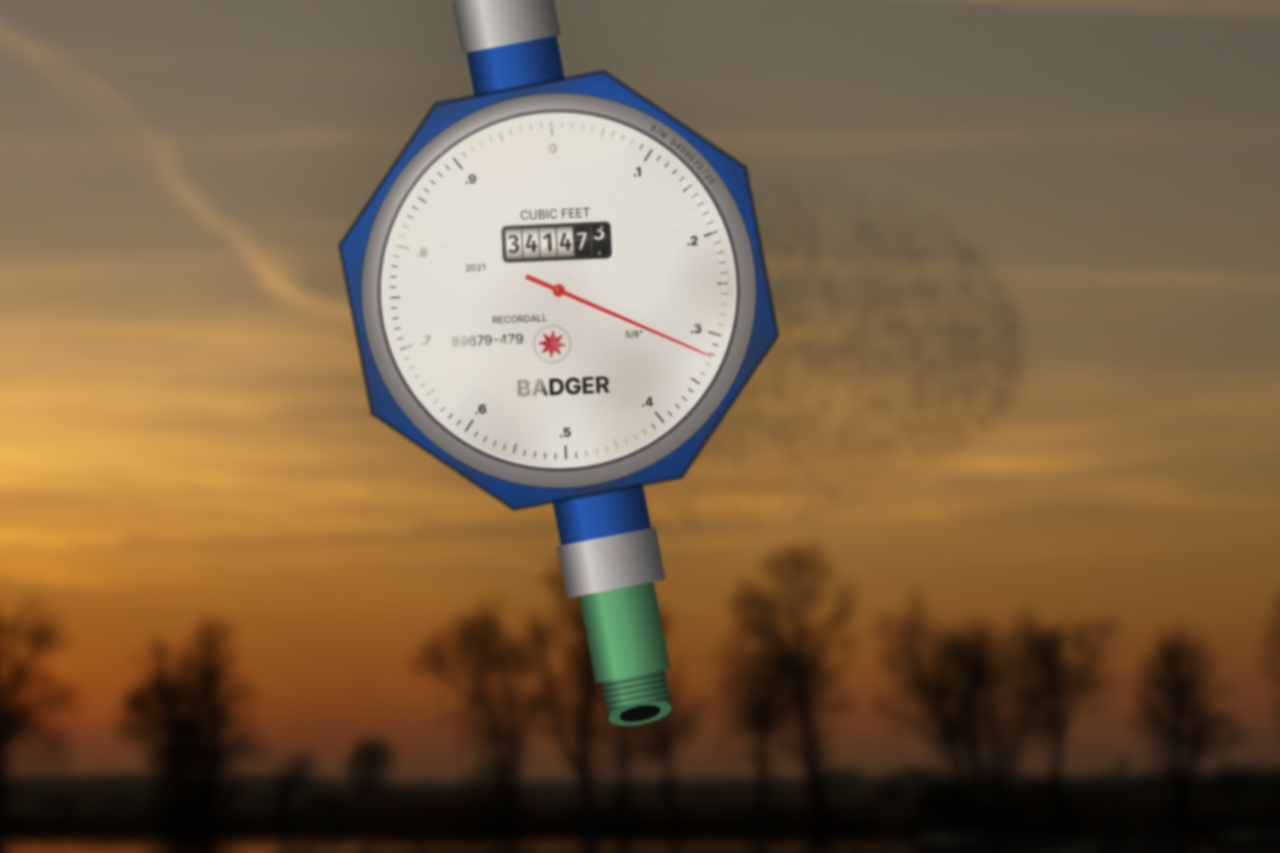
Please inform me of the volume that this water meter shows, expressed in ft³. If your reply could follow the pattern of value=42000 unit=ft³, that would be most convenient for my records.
value=341473.32 unit=ft³
